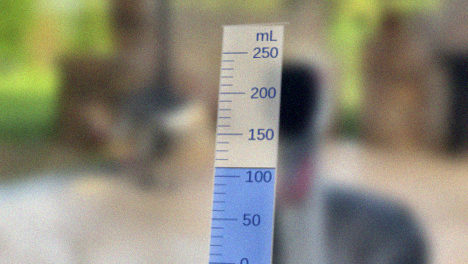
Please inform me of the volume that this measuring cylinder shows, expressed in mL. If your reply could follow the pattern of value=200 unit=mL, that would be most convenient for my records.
value=110 unit=mL
